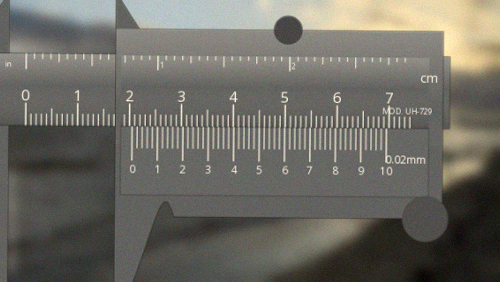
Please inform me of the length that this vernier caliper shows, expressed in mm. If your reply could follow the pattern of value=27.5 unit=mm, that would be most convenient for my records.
value=20.5 unit=mm
